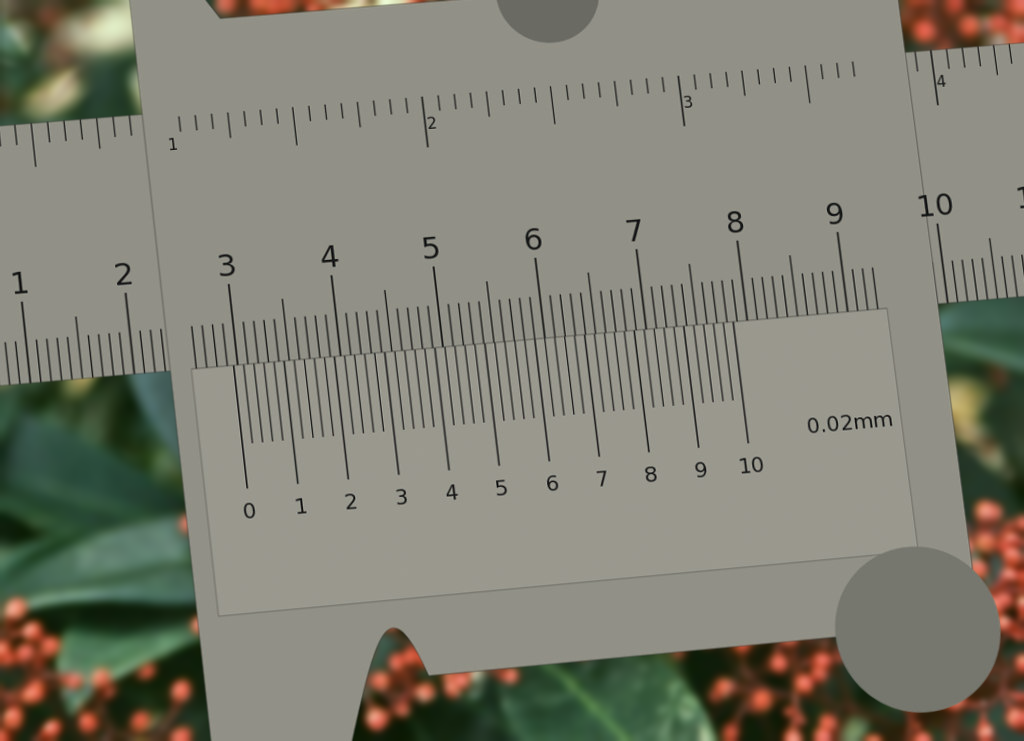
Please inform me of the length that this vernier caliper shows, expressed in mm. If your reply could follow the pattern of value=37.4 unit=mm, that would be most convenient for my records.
value=29.6 unit=mm
